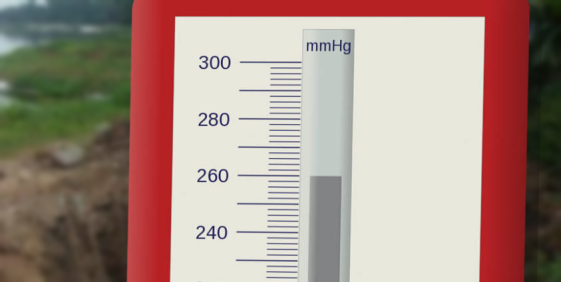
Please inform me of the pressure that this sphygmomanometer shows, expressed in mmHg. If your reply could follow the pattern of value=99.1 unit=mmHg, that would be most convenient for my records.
value=260 unit=mmHg
